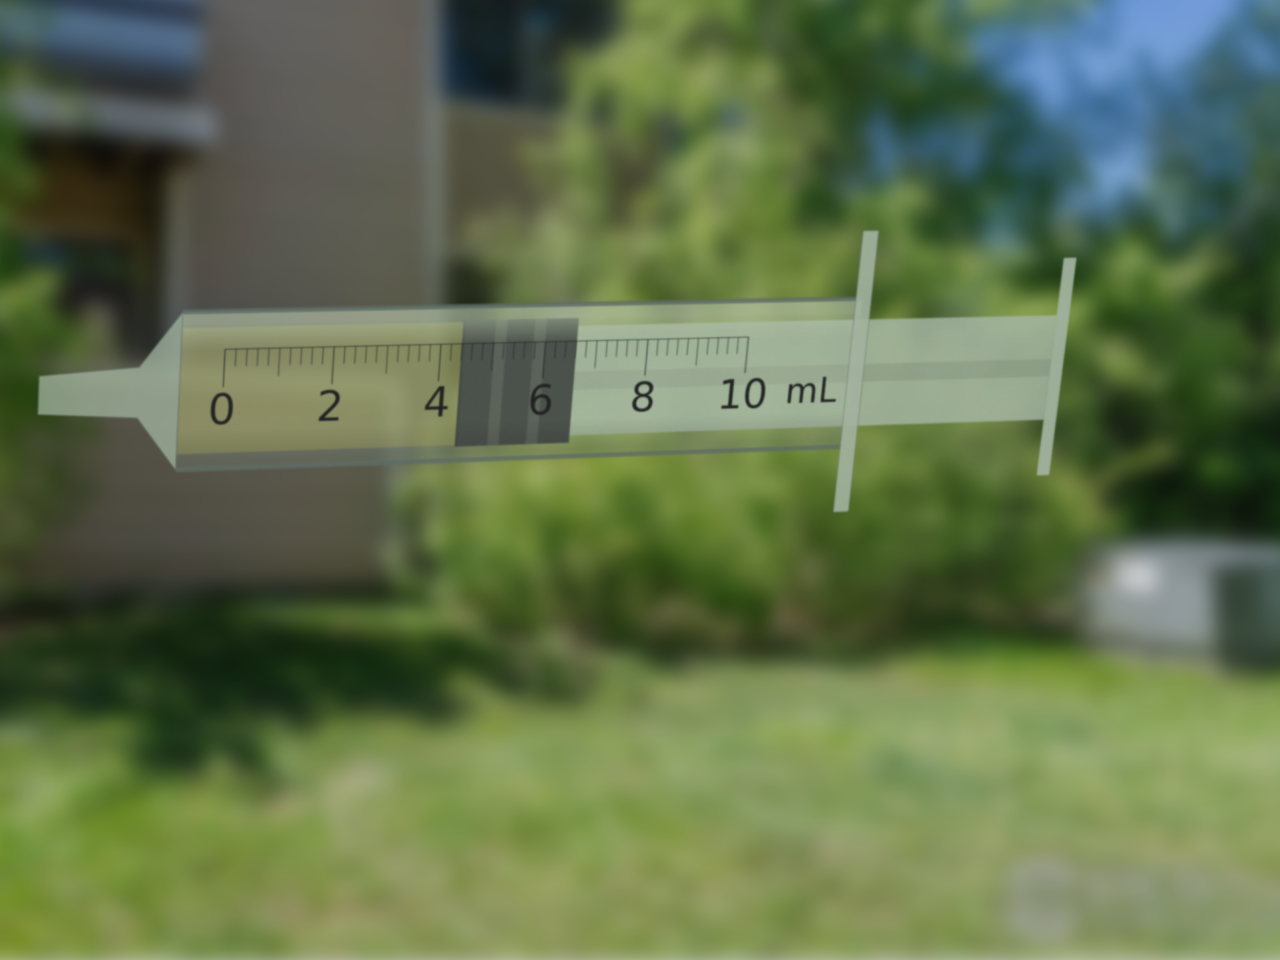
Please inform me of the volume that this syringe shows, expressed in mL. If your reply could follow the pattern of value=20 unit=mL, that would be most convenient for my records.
value=4.4 unit=mL
